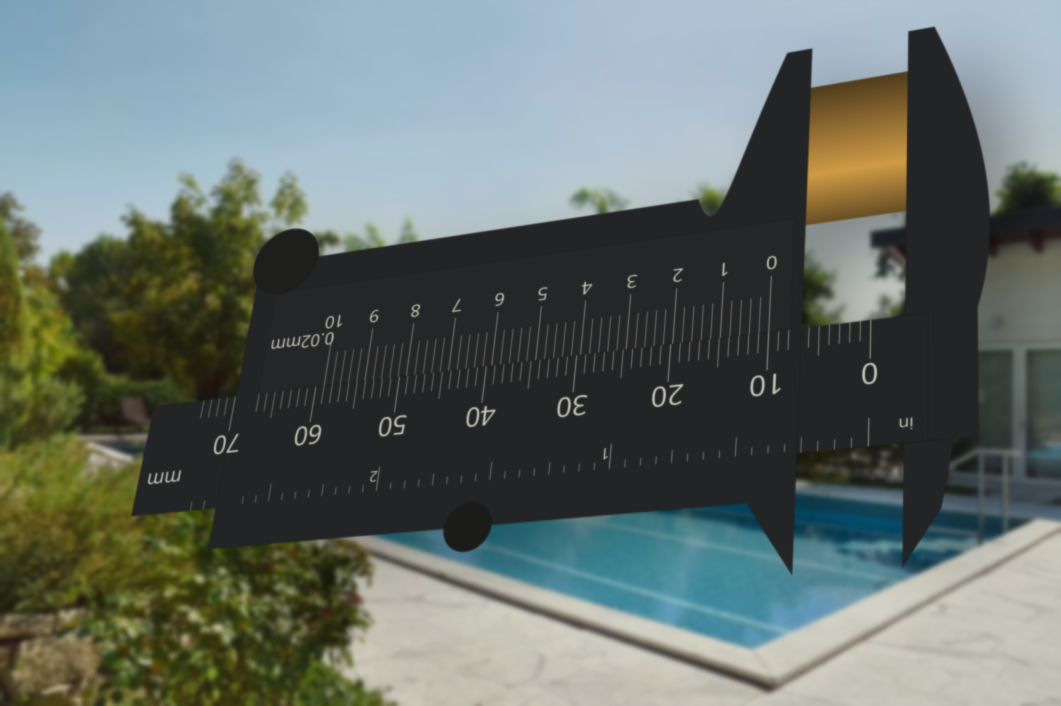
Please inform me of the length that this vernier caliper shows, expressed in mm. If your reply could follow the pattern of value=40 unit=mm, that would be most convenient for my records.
value=10.0 unit=mm
